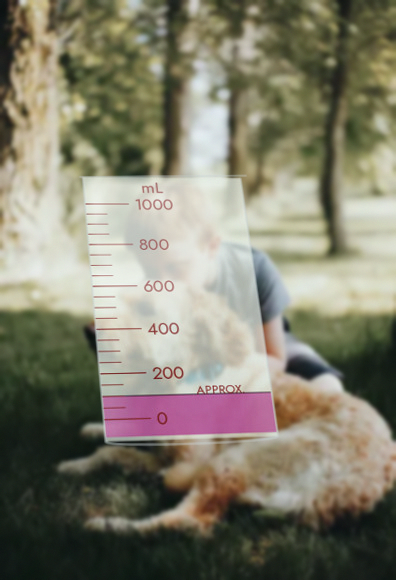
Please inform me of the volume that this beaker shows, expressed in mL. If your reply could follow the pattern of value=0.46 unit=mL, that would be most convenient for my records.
value=100 unit=mL
